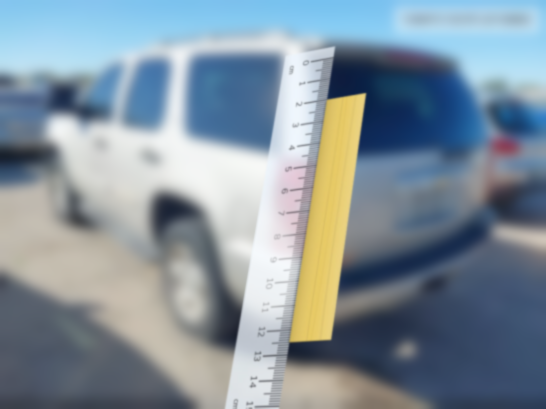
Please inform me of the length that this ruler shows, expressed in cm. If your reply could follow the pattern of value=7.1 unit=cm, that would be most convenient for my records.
value=10.5 unit=cm
